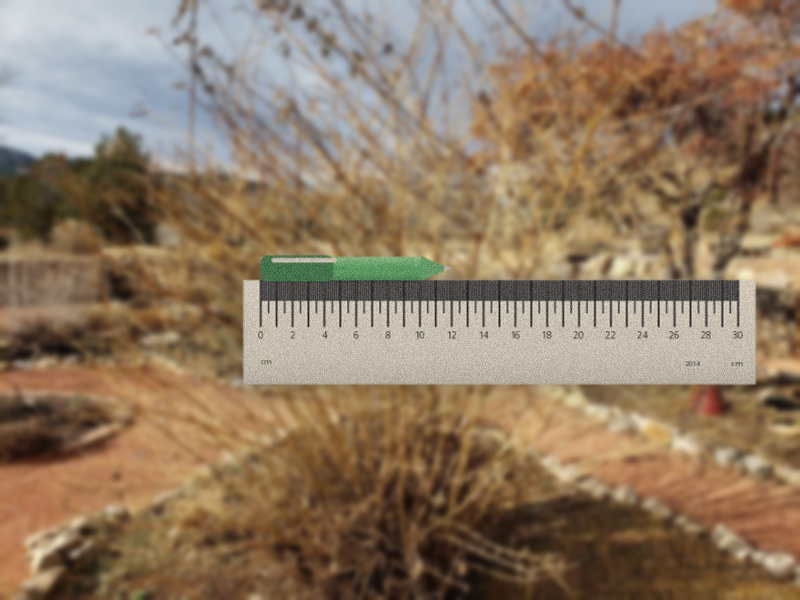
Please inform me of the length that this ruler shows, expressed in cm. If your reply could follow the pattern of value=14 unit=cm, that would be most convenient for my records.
value=12 unit=cm
